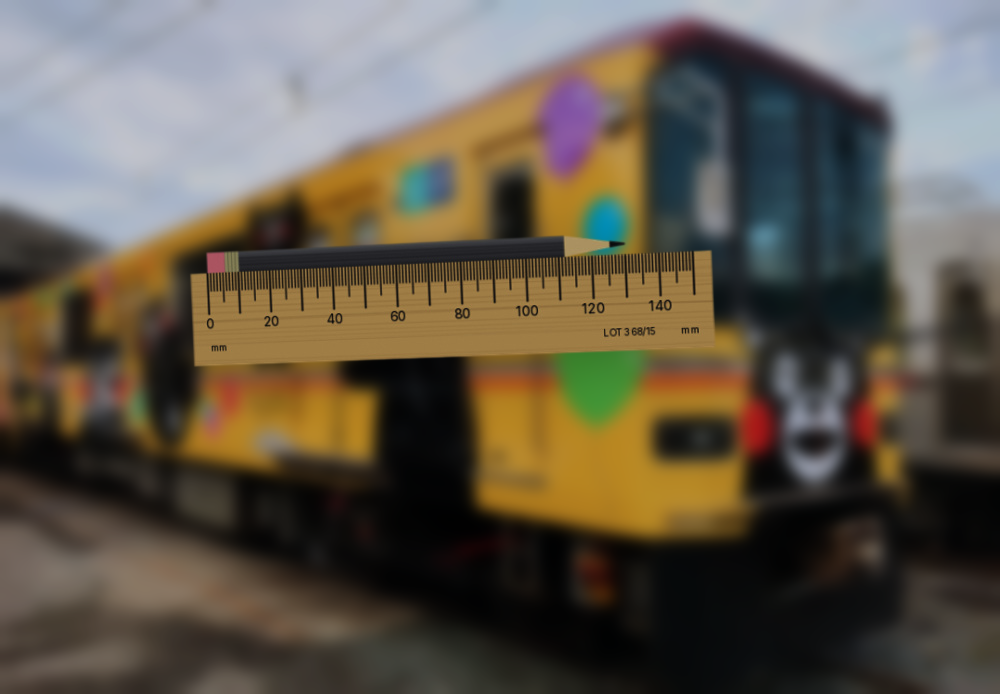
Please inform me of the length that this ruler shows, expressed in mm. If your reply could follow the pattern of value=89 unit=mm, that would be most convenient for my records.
value=130 unit=mm
